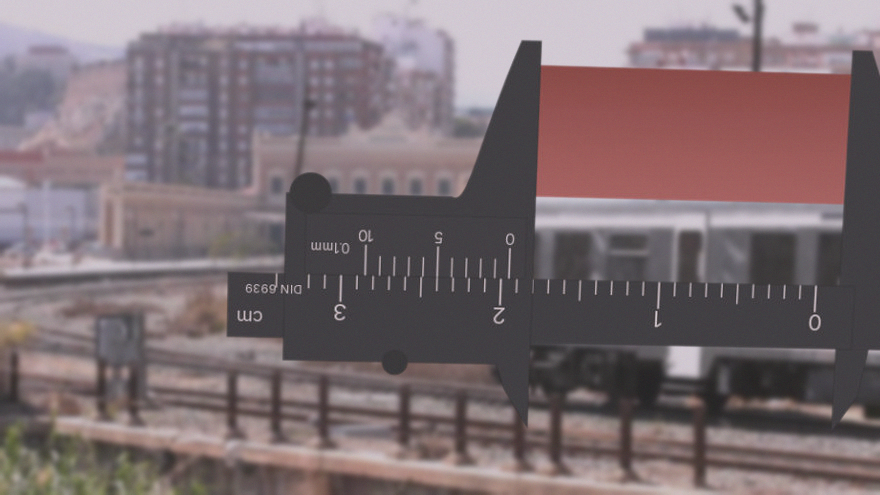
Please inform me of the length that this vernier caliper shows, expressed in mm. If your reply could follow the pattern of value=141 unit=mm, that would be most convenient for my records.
value=19.5 unit=mm
